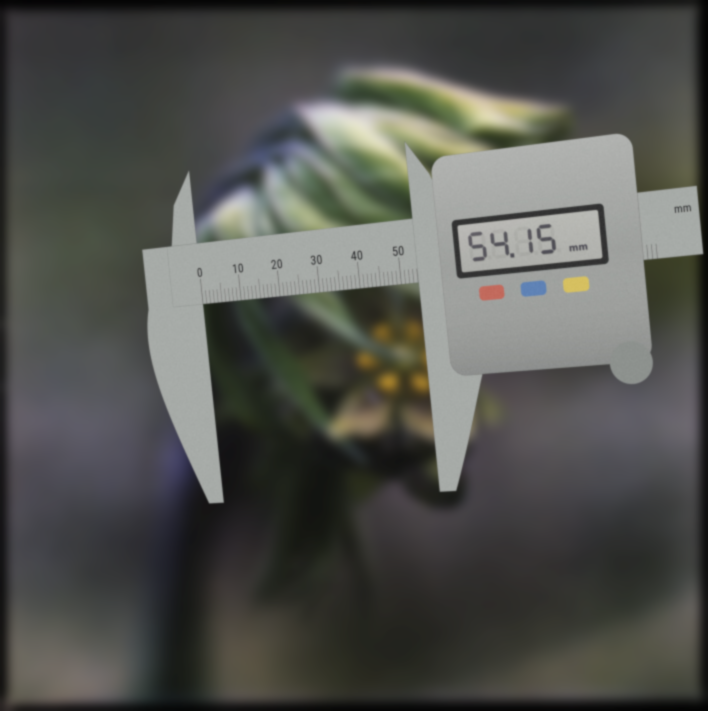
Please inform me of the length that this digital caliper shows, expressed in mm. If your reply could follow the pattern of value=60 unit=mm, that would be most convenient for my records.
value=54.15 unit=mm
